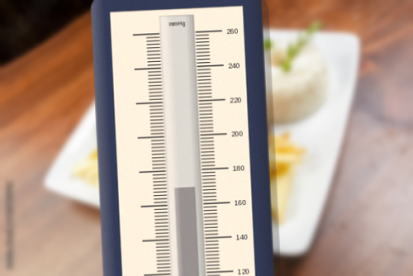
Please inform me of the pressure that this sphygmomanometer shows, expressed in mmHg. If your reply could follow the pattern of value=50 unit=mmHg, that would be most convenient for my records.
value=170 unit=mmHg
